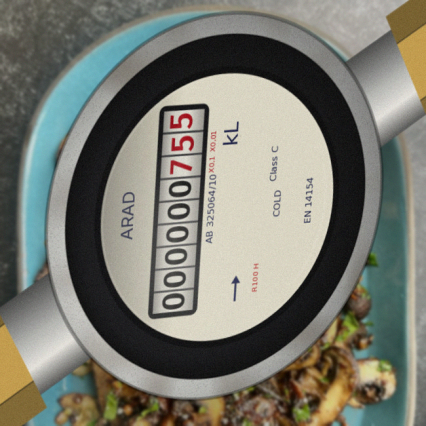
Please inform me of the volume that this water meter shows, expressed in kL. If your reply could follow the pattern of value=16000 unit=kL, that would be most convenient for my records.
value=0.755 unit=kL
